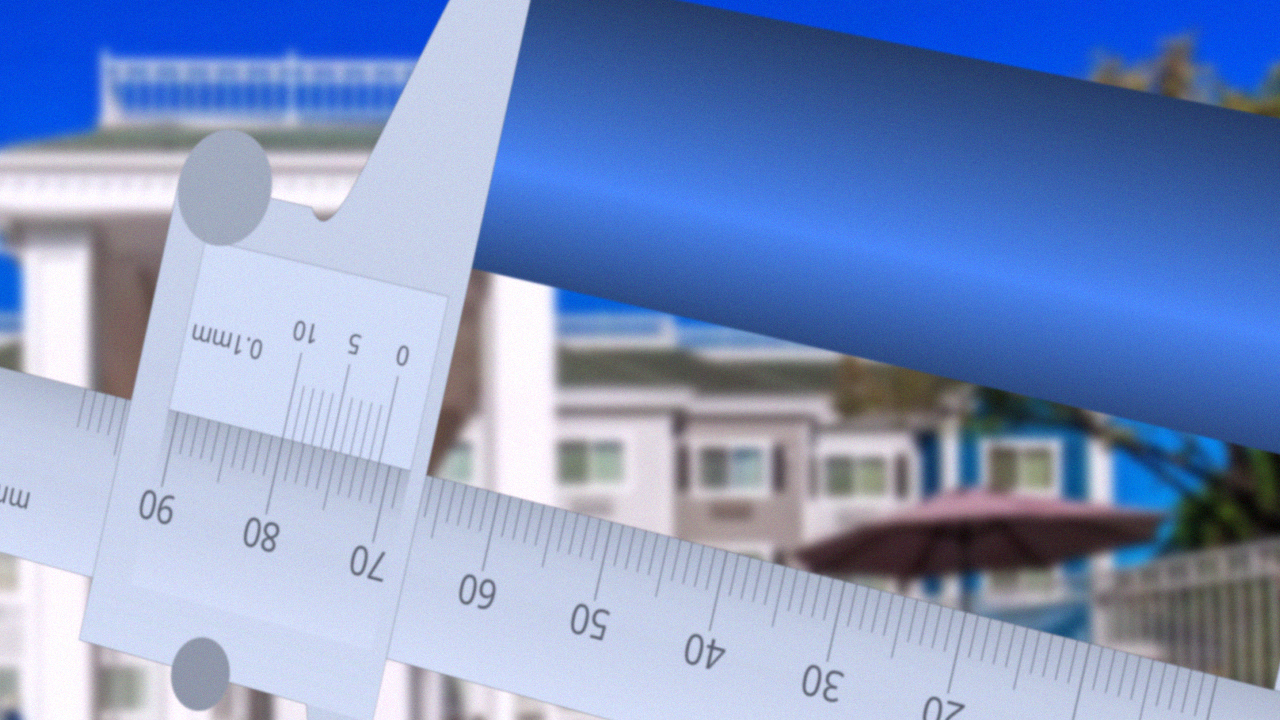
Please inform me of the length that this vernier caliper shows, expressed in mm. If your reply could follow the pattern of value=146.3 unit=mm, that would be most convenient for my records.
value=71.0 unit=mm
